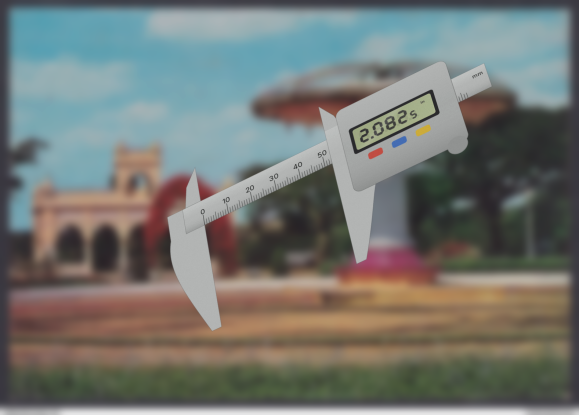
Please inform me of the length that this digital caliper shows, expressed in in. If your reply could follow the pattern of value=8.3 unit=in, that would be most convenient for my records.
value=2.0825 unit=in
